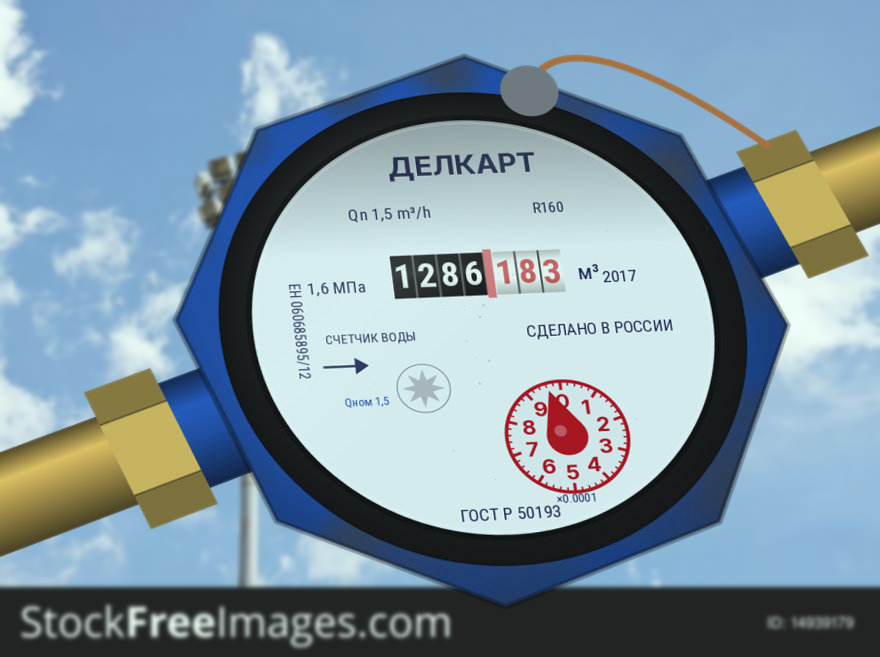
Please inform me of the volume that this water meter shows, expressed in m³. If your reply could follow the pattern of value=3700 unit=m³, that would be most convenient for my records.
value=1286.1829 unit=m³
